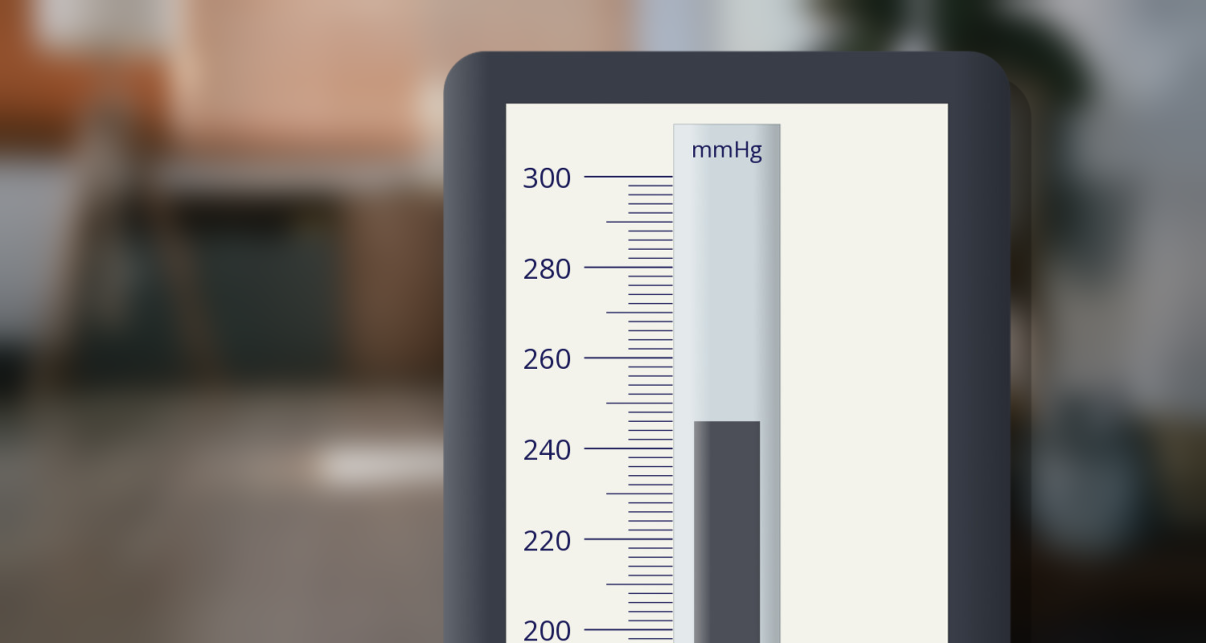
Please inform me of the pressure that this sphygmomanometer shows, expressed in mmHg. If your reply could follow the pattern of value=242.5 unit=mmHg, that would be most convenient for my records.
value=246 unit=mmHg
